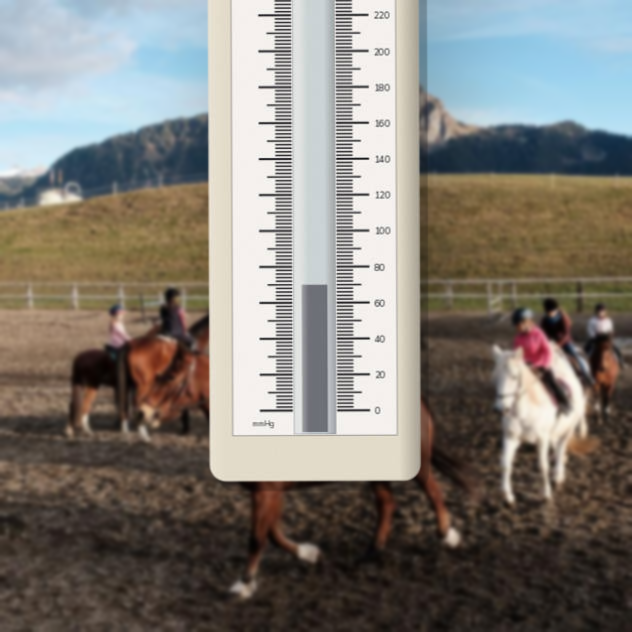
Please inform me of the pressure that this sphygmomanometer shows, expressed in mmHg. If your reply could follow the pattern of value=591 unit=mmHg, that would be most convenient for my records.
value=70 unit=mmHg
